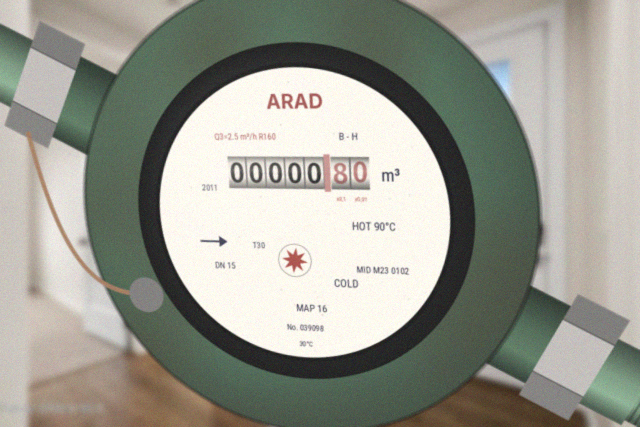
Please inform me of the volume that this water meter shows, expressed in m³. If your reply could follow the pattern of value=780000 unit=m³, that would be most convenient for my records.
value=0.80 unit=m³
